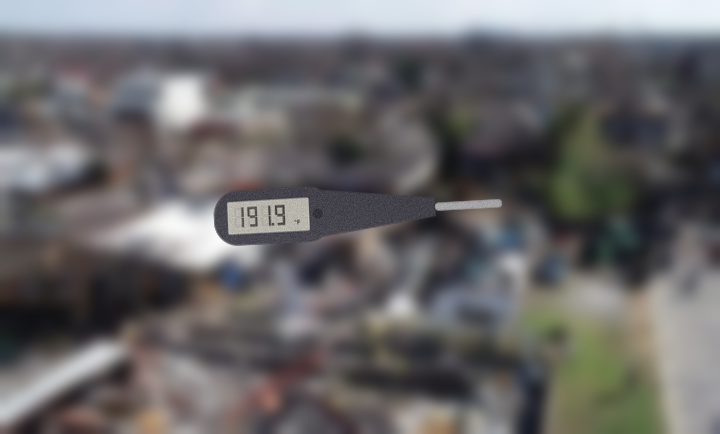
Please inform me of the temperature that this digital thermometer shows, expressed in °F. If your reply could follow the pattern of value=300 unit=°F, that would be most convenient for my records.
value=191.9 unit=°F
